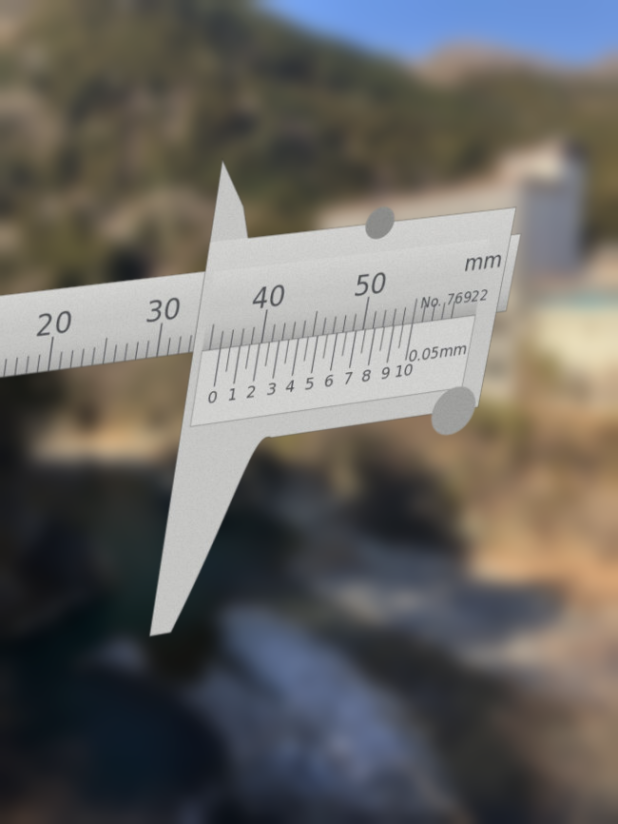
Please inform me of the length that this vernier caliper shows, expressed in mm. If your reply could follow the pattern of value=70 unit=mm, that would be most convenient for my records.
value=36.0 unit=mm
